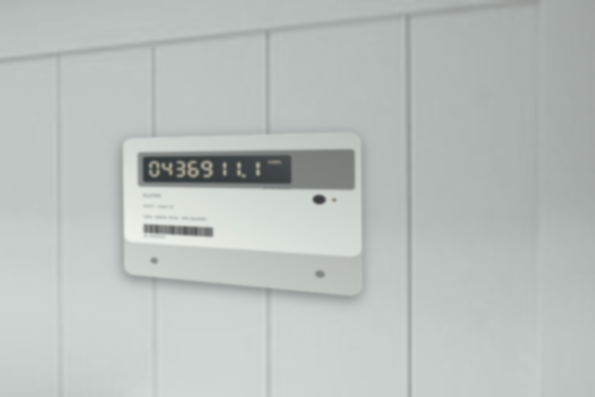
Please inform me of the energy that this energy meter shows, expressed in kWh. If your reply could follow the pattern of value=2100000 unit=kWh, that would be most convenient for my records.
value=436911.1 unit=kWh
